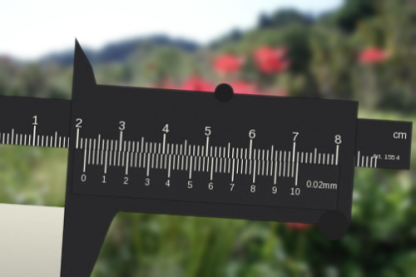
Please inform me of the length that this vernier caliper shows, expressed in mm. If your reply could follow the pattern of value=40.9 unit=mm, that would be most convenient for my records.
value=22.0 unit=mm
